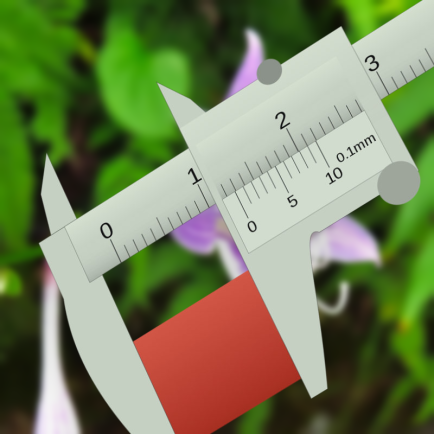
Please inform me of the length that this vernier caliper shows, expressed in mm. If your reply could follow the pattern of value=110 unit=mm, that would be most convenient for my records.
value=12.9 unit=mm
